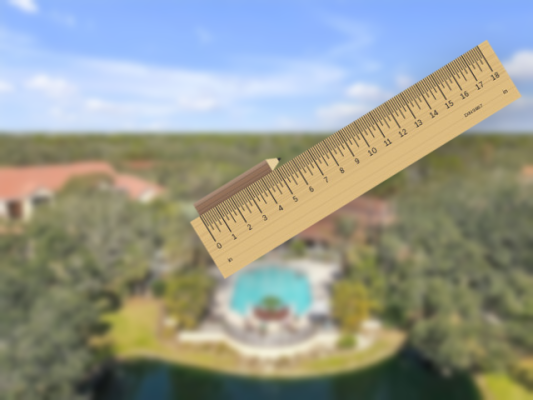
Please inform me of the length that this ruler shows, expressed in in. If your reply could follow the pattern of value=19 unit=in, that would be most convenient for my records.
value=5.5 unit=in
